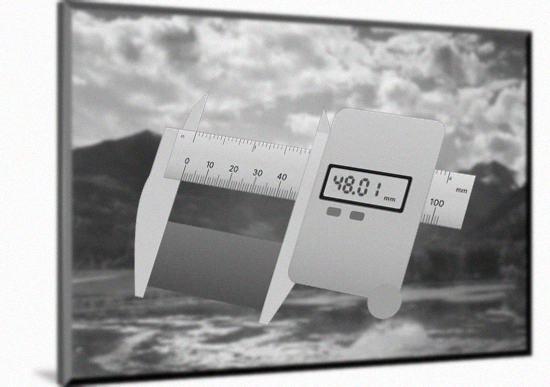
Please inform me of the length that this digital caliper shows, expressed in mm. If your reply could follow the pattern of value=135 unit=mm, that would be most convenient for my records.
value=48.01 unit=mm
